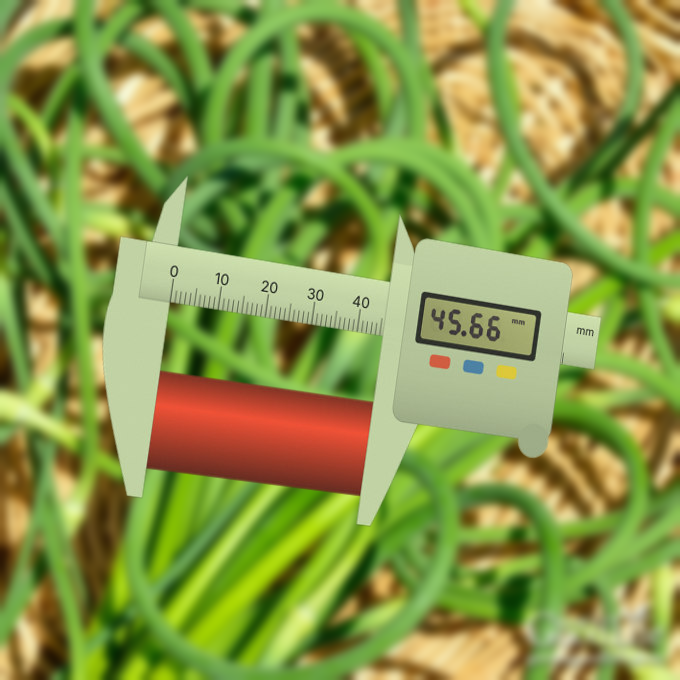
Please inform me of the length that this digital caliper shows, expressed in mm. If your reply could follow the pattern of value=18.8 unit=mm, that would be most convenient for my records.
value=45.66 unit=mm
